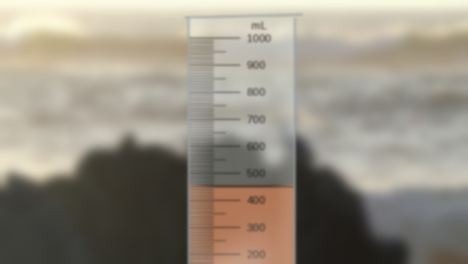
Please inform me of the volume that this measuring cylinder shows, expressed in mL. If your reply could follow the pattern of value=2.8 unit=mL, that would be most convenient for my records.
value=450 unit=mL
